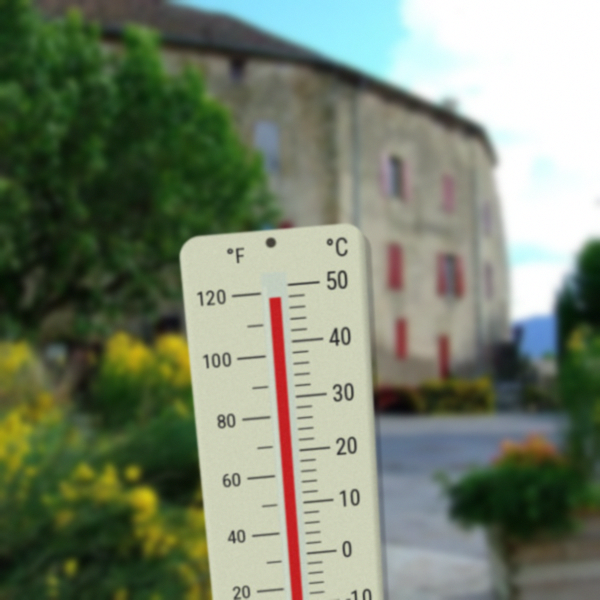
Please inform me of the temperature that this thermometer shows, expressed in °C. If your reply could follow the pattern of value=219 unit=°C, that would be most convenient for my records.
value=48 unit=°C
